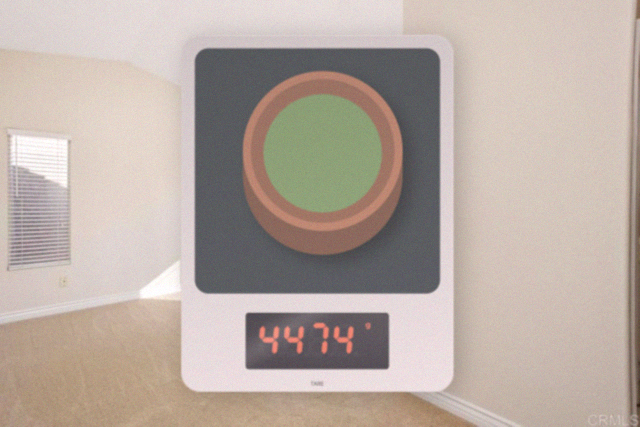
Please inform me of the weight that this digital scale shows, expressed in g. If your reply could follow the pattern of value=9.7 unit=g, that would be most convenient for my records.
value=4474 unit=g
